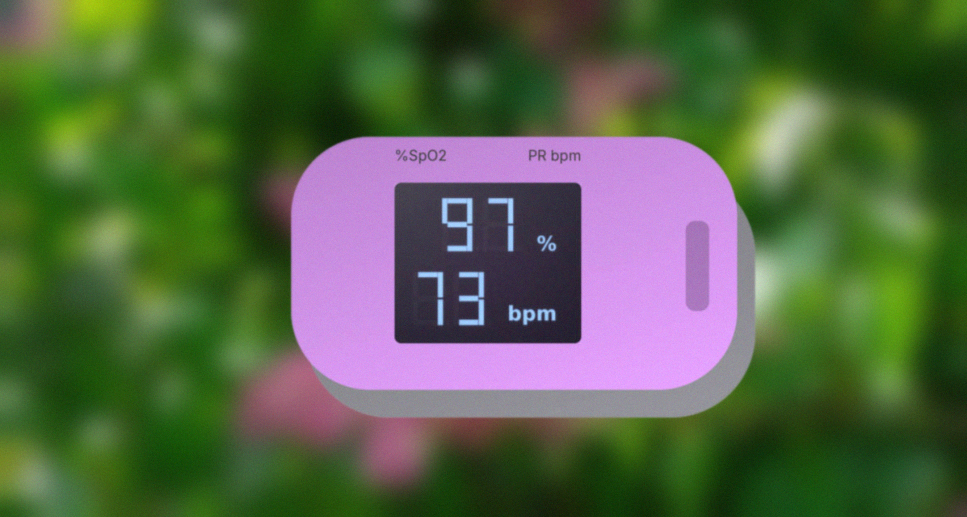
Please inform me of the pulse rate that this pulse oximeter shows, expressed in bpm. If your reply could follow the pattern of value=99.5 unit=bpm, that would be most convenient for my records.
value=73 unit=bpm
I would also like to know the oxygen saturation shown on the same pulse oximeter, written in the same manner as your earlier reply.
value=97 unit=%
